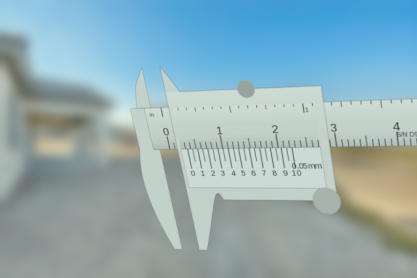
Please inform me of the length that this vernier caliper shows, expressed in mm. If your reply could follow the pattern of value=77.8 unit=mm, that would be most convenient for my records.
value=3.4 unit=mm
